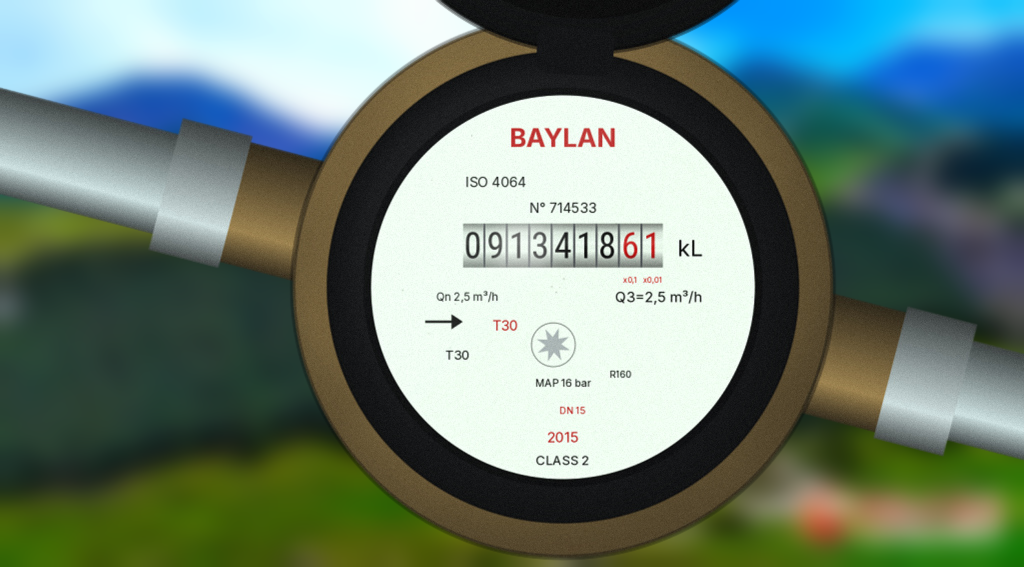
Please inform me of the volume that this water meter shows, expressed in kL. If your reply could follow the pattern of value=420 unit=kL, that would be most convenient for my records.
value=913418.61 unit=kL
